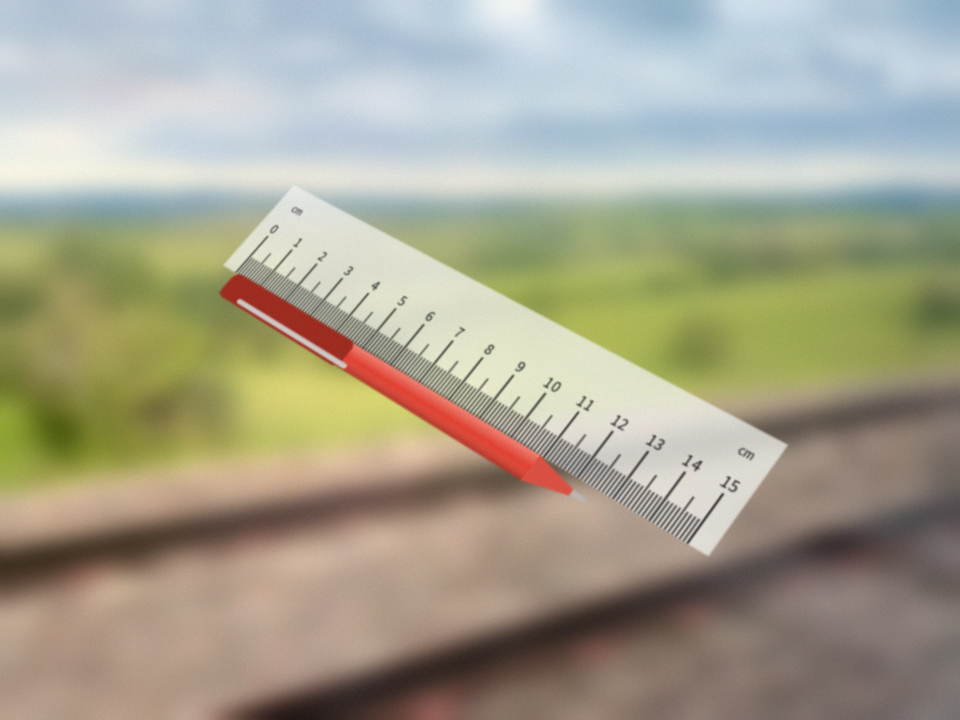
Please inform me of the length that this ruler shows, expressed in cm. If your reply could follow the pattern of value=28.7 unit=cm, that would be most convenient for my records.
value=12.5 unit=cm
